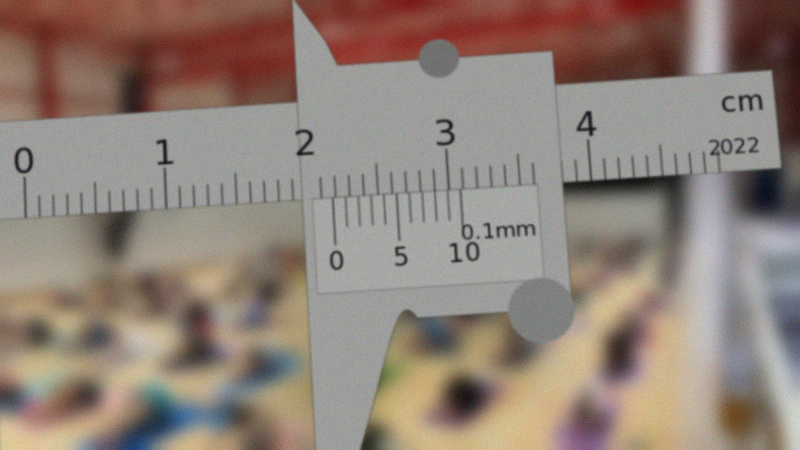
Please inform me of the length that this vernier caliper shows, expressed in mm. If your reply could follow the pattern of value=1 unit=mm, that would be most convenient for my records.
value=21.8 unit=mm
